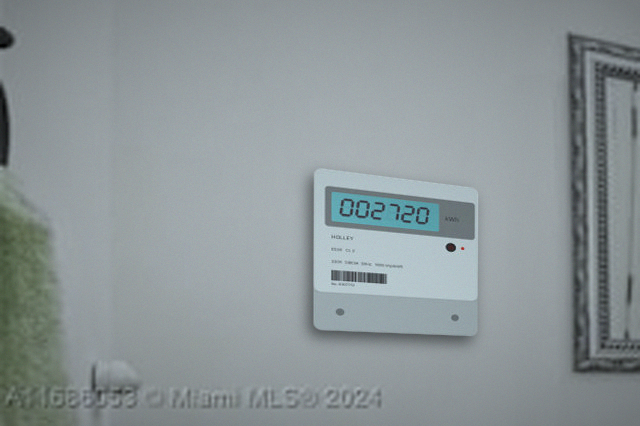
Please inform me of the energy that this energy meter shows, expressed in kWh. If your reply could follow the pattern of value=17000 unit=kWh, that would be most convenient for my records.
value=2720 unit=kWh
